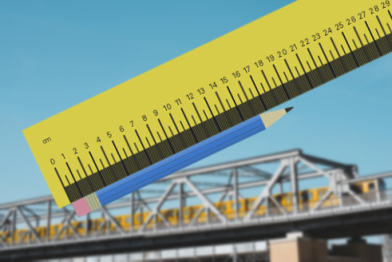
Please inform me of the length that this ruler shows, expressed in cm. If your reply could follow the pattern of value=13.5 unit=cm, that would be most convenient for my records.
value=19 unit=cm
